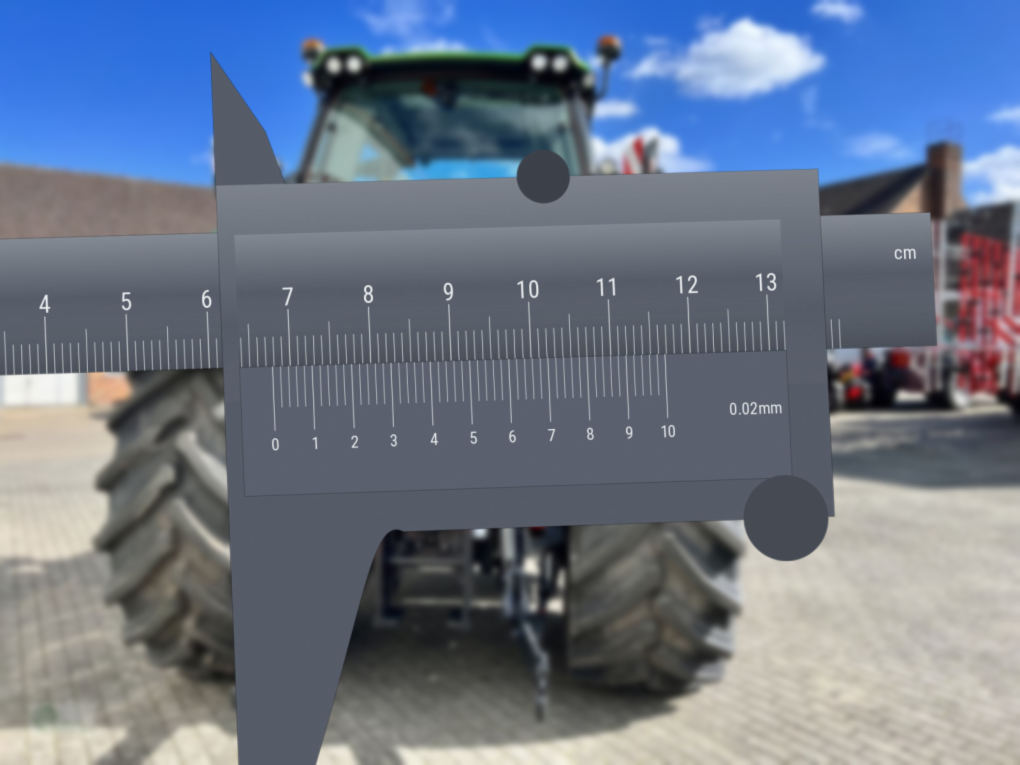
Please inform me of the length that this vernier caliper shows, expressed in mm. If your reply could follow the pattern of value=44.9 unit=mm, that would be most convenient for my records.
value=67.8 unit=mm
